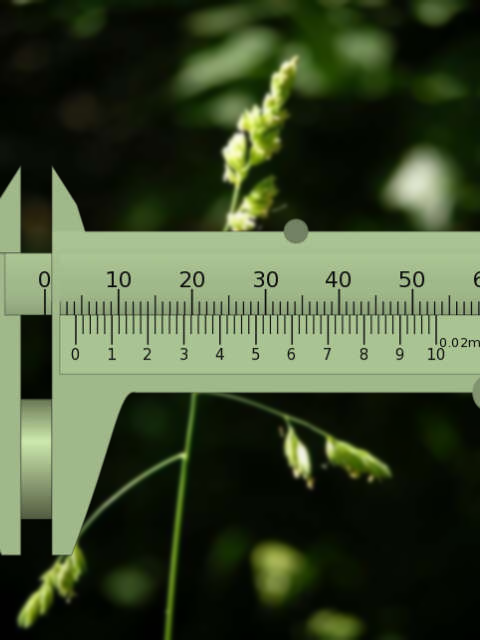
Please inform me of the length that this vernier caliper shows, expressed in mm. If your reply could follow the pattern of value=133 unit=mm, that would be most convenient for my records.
value=4.2 unit=mm
